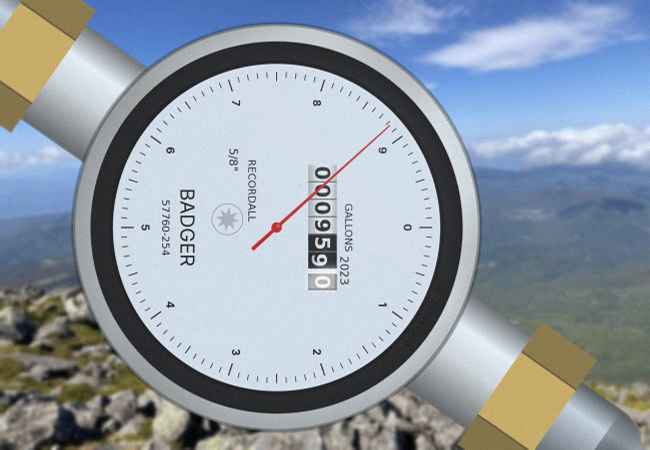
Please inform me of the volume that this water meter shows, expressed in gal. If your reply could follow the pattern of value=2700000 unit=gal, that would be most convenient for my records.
value=9588.8 unit=gal
